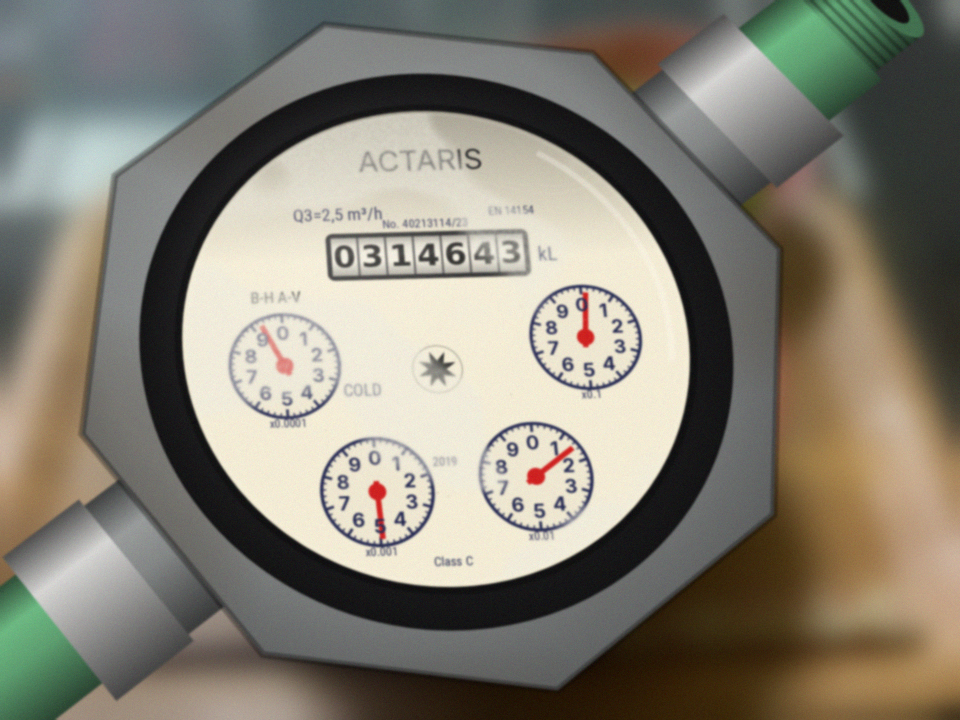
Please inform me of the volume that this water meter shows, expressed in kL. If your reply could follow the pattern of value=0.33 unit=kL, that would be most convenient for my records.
value=314643.0149 unit=kL
